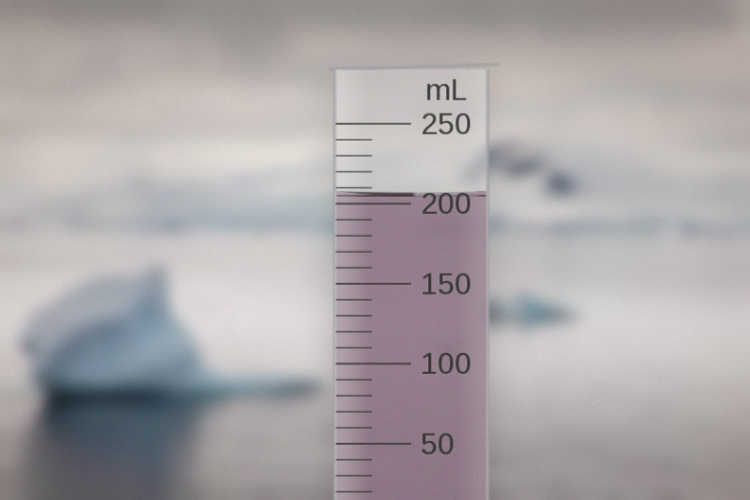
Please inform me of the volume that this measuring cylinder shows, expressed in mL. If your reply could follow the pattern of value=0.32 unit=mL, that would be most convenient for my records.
value=205 unit=mL
